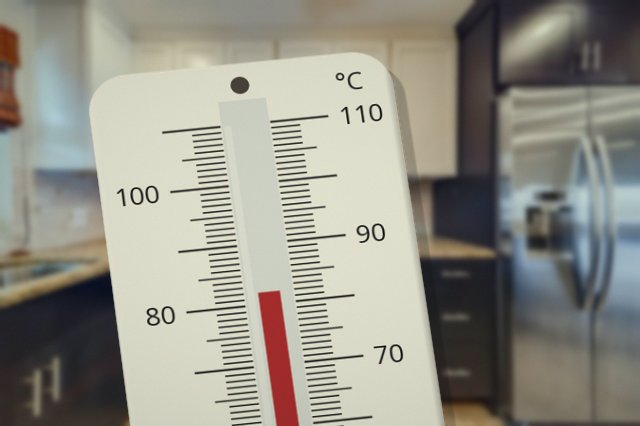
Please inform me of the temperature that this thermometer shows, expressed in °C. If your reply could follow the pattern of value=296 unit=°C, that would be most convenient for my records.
value=82 unit=°C
